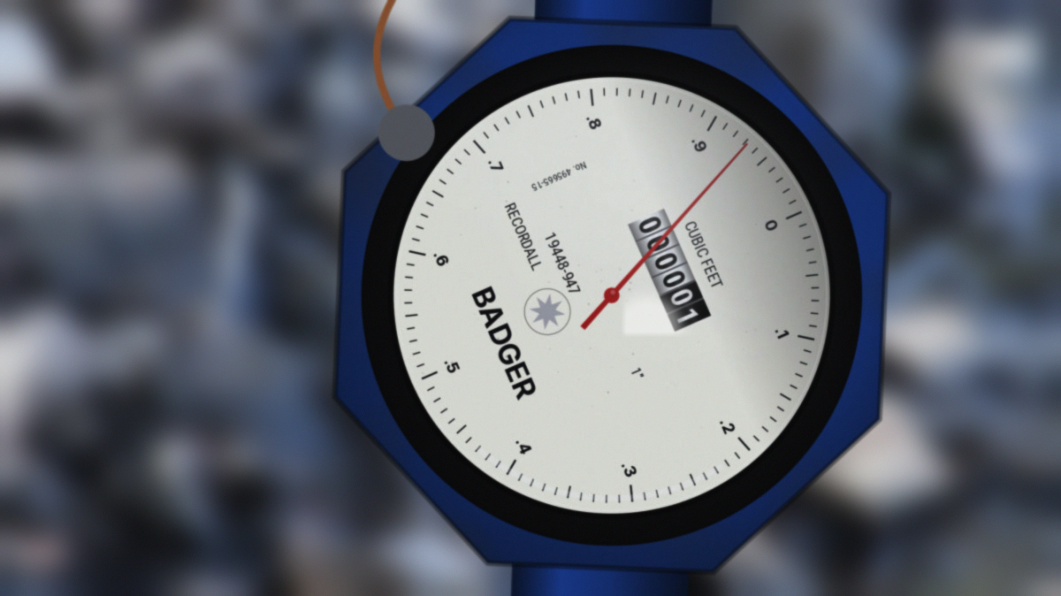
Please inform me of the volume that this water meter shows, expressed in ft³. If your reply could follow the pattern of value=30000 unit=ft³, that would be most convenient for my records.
value=0.93 unit=ft³
